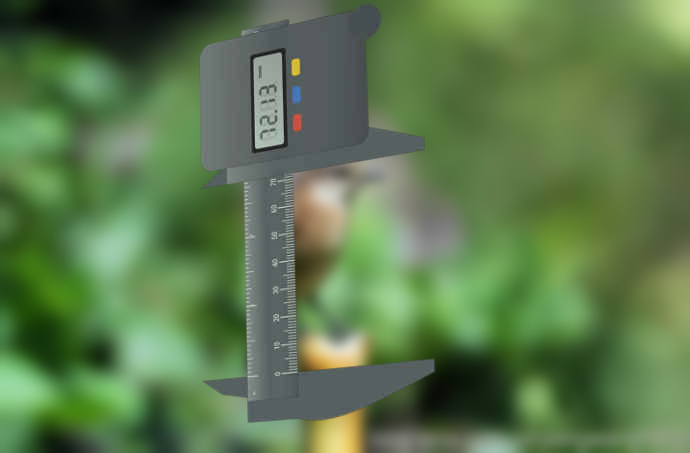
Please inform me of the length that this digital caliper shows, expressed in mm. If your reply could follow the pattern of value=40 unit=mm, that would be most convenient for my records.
value=72.13 unit=mm
